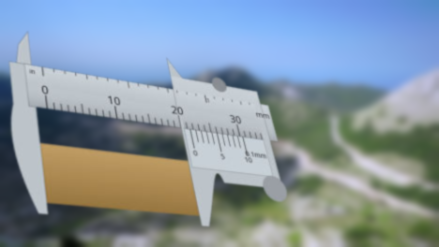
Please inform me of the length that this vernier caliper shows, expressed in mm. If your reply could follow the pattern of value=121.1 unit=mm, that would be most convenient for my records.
value=21.5 unit=mm
